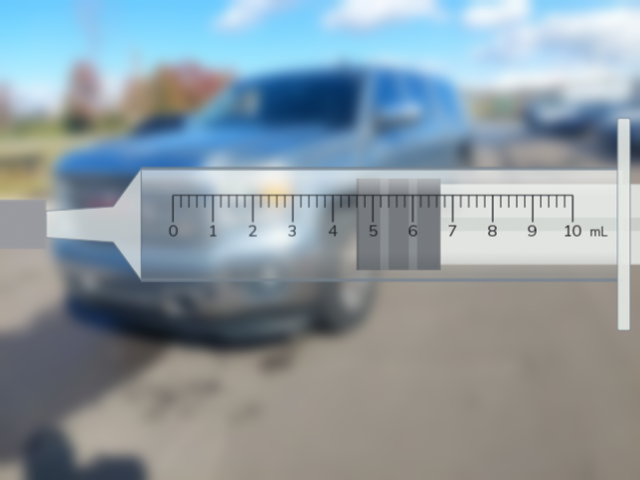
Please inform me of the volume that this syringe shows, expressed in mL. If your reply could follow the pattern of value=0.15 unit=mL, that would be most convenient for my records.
value=4.6 unit=mL
